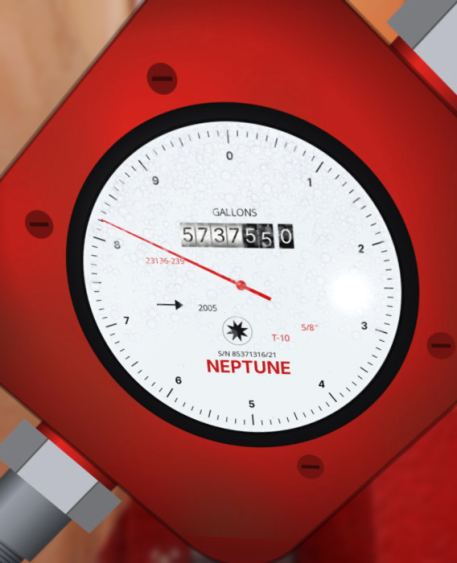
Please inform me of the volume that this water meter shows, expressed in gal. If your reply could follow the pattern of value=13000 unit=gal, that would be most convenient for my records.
value=5737548.2 unit=gal
